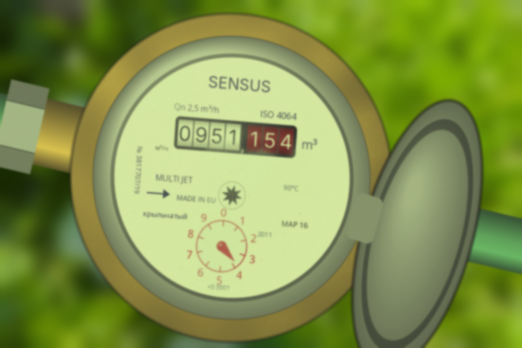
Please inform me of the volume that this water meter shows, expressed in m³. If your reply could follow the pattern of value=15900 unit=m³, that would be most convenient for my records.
value=951.1543 unit=m³
